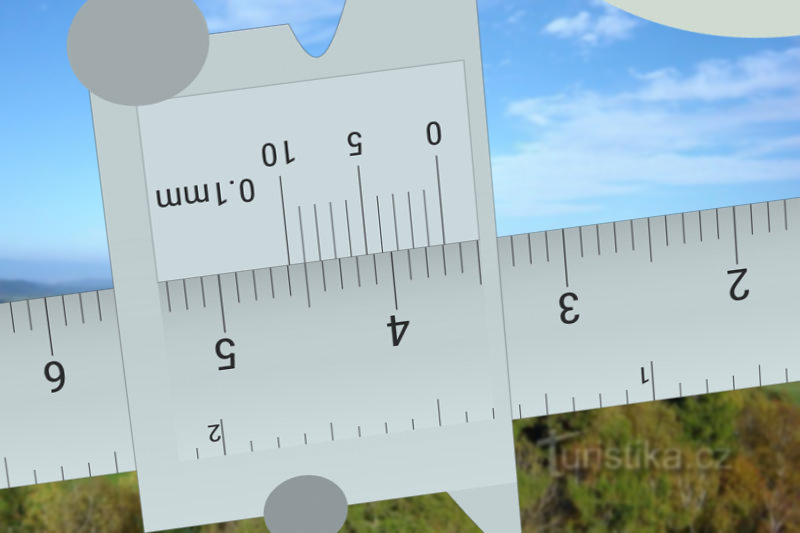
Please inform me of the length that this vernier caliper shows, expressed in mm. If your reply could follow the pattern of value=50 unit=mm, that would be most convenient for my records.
value=36.9 unit=mm
